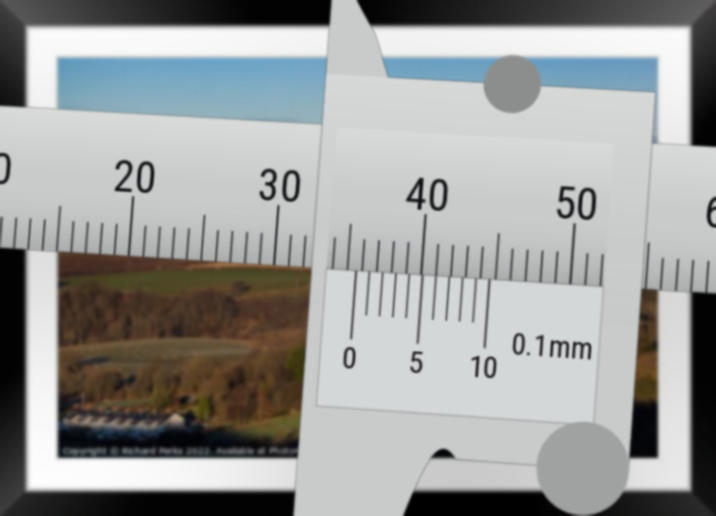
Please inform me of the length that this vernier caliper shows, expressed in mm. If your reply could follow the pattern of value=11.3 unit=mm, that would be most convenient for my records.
value=35.6 unit=mm
